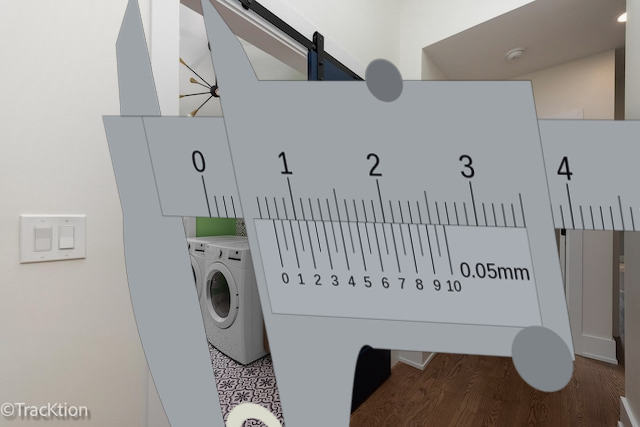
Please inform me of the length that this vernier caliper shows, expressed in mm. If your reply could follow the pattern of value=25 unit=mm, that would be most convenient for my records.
value=7.4 unit=mm
